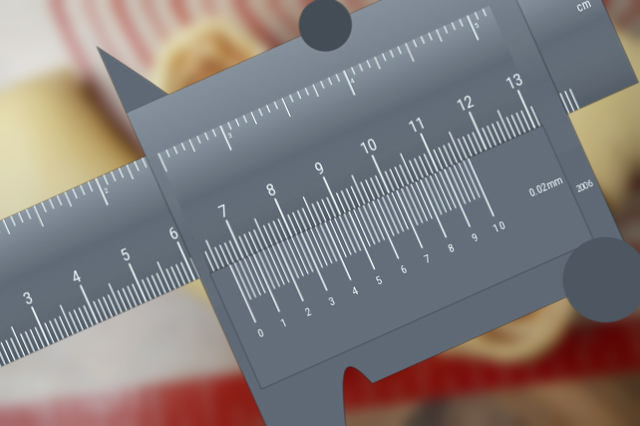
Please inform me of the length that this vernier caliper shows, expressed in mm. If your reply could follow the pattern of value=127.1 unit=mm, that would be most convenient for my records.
value=67.2 unit=mm
